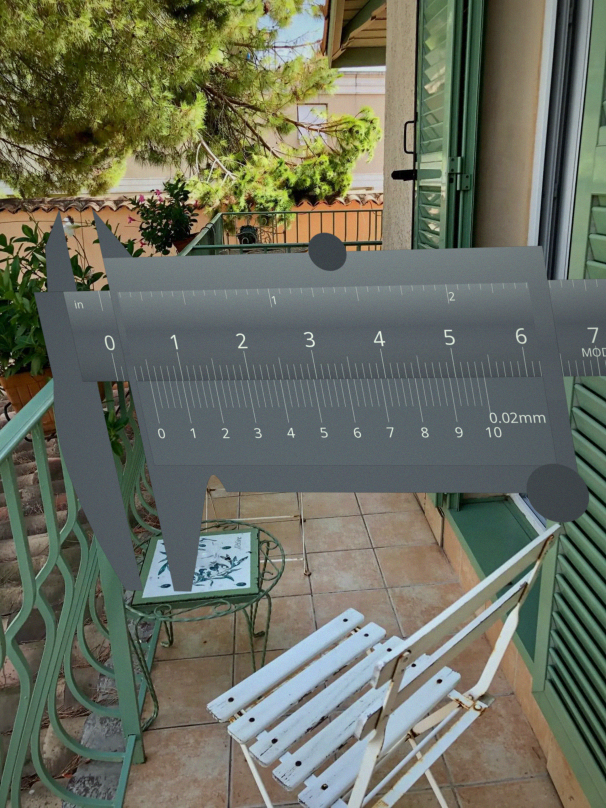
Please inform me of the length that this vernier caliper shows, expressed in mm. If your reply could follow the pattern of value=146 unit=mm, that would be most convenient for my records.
value=5.0 unit=mm
